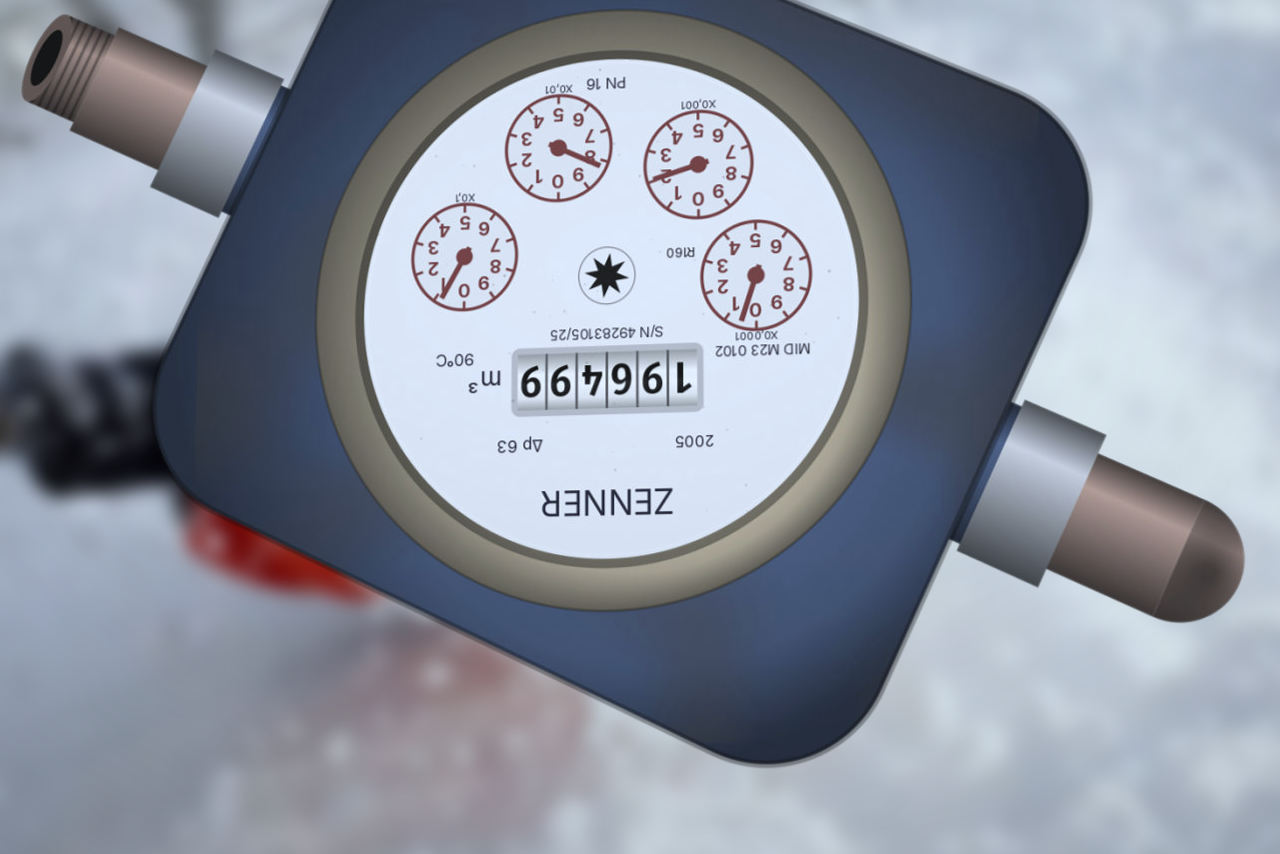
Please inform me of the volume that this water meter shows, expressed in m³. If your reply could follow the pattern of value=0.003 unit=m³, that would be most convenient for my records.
value=196499.0820 unit=m³
